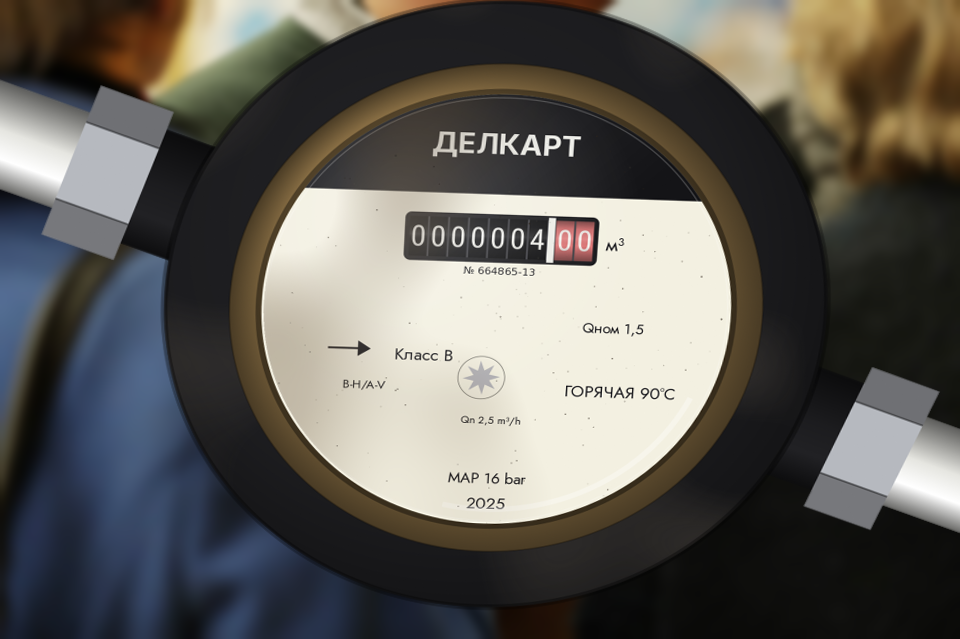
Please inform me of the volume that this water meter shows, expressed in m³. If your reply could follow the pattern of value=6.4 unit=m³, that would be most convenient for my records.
value=4.00 unit=m³
